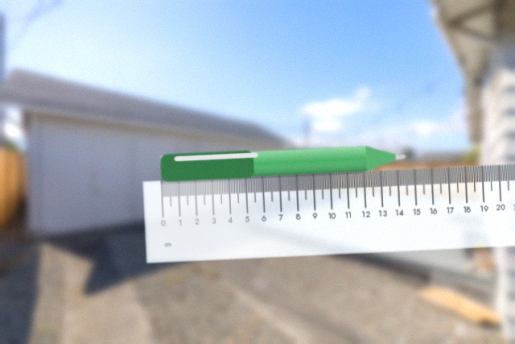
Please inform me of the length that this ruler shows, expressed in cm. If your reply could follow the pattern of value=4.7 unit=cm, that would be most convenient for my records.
value=14.5 unit=cm
